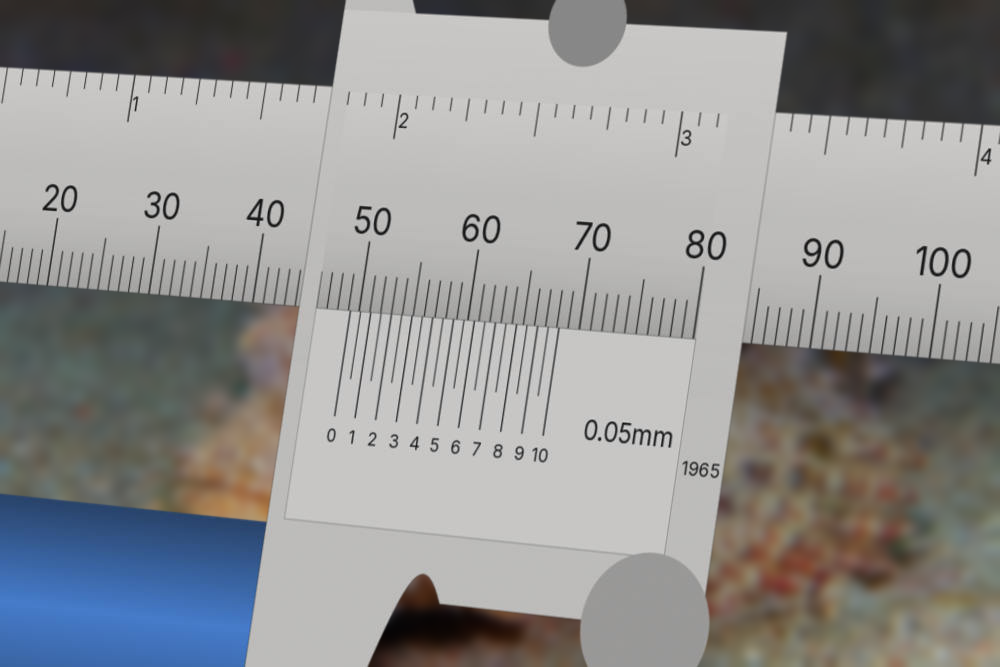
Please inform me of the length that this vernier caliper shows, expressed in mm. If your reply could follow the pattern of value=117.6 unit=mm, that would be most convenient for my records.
value=49.2 unit=mm
